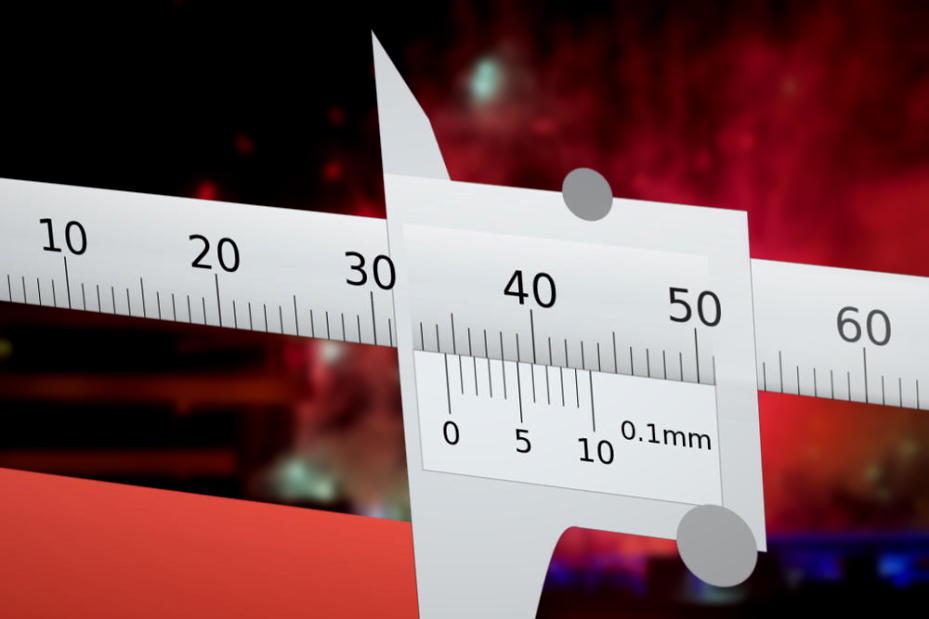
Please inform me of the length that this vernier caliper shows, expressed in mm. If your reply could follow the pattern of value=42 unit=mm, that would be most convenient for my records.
value=34.4 unit=mm
